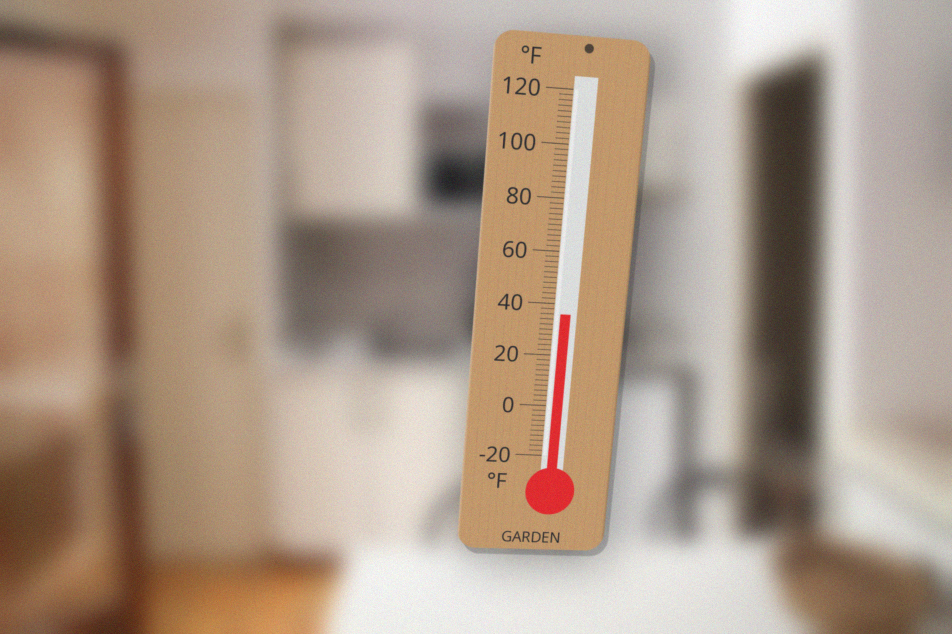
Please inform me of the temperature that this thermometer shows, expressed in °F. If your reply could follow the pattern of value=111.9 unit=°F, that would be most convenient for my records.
value=36 unit=°F
